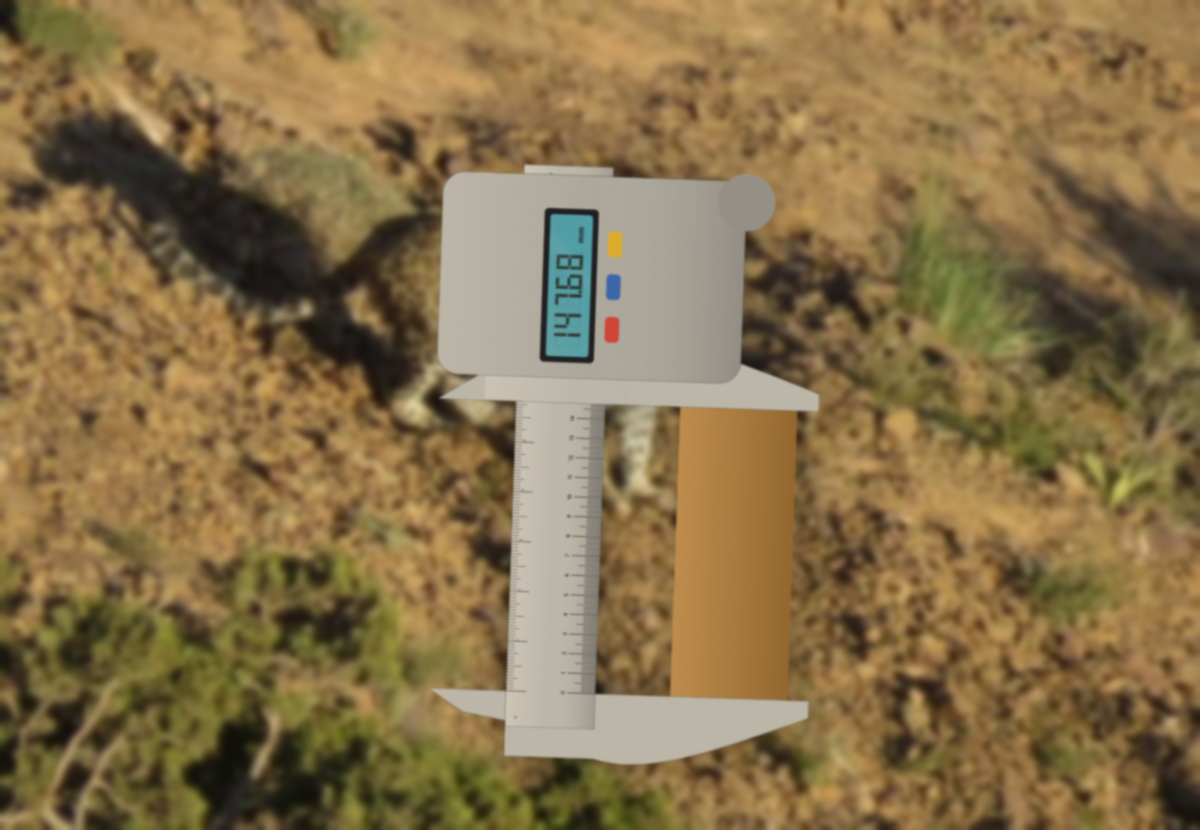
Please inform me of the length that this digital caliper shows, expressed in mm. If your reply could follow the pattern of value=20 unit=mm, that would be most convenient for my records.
value=147.68 unit=mm
